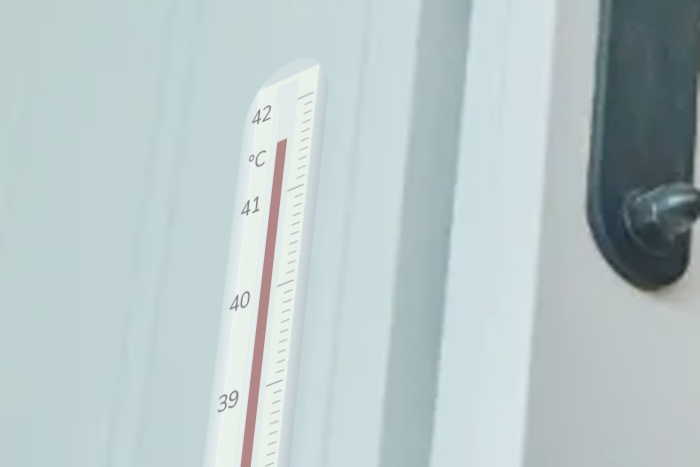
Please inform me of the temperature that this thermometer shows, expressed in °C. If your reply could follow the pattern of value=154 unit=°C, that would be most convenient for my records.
value=41.6 unit=°C
